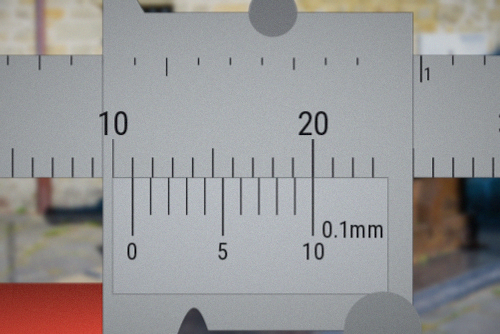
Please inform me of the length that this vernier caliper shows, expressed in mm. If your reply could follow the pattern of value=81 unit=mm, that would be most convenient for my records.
value=11.0 unit=mm
